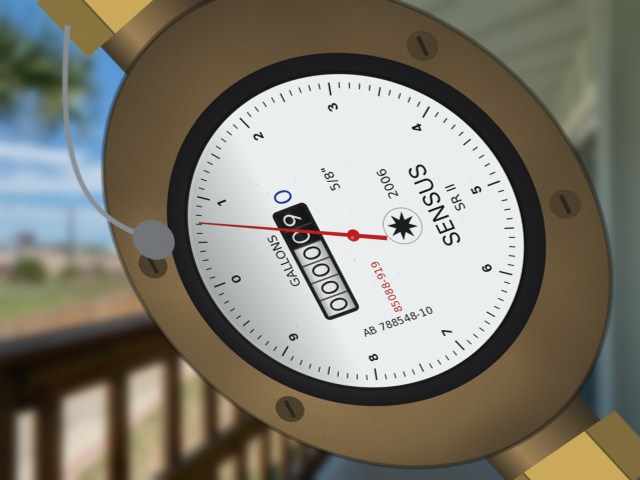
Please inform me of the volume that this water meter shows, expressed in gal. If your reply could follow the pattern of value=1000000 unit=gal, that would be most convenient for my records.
value=90.7 unit=gal
